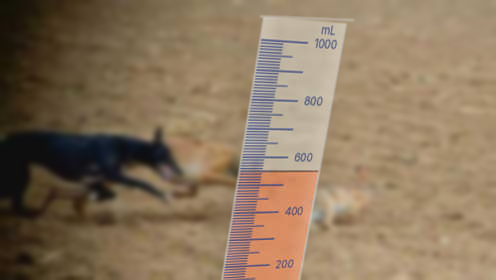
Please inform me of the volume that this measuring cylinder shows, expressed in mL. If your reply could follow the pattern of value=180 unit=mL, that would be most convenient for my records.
value=550 unit=mL
